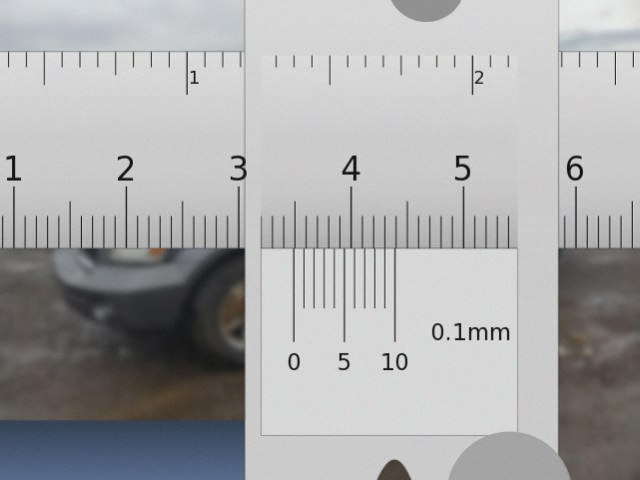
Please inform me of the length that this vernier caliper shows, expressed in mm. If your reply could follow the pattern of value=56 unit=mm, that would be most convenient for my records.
value=34.9 unit=mm
